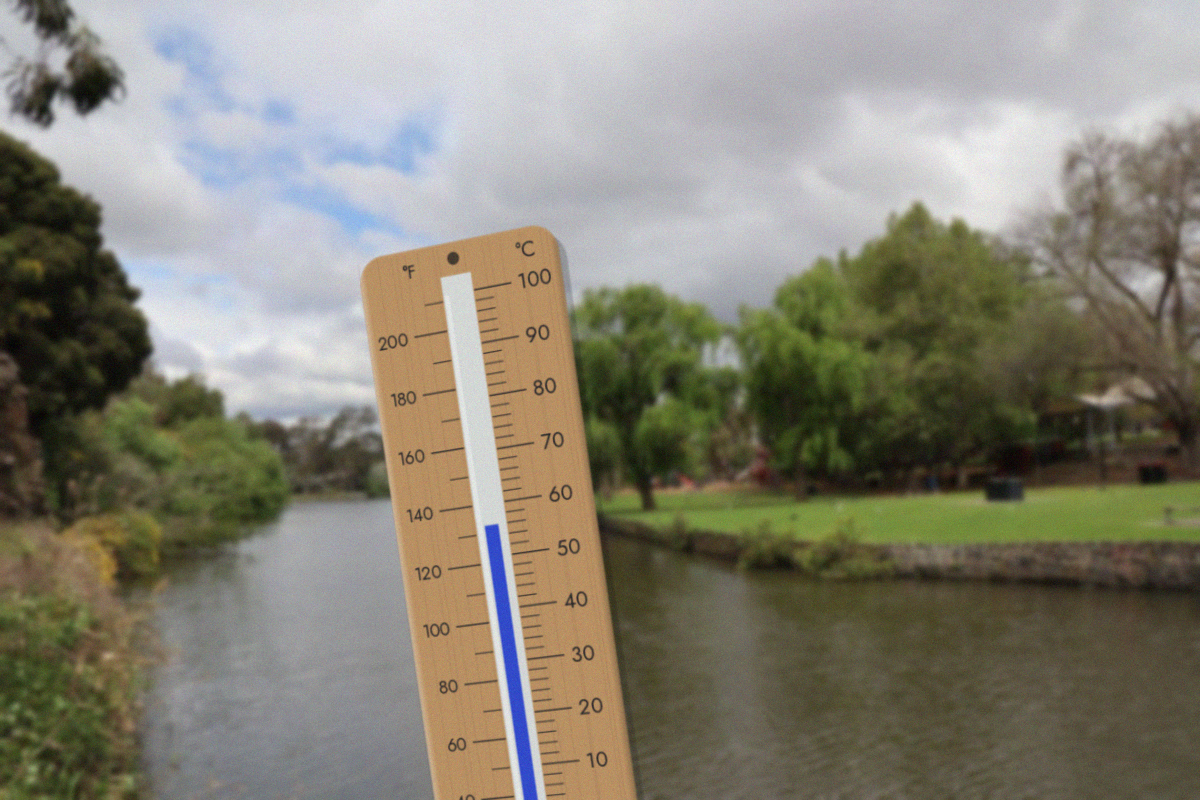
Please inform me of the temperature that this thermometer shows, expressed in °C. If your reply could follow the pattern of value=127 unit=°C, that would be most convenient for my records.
value=56 unit=°C
